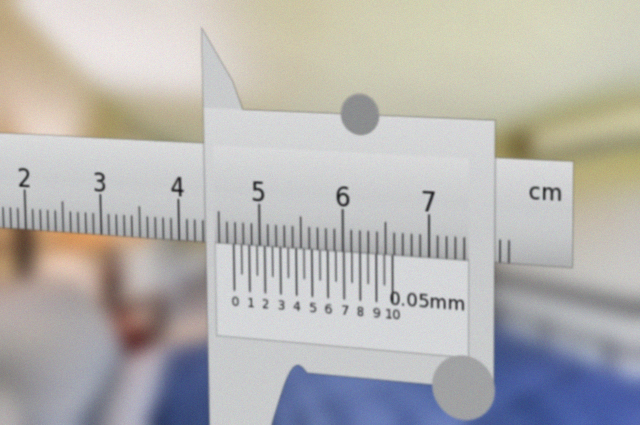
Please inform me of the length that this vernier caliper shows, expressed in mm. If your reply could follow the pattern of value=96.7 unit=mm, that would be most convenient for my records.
value=46.8 unit=mm
